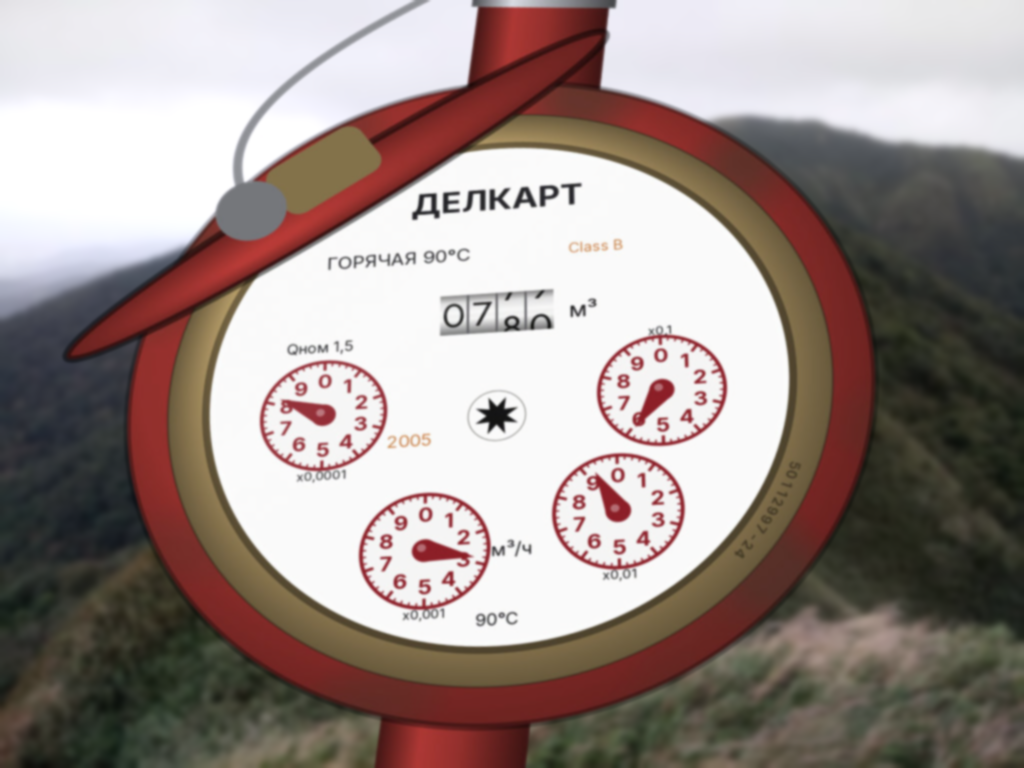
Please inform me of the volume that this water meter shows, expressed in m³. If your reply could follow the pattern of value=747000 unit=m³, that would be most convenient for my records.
value=779.5928 unit=m³
